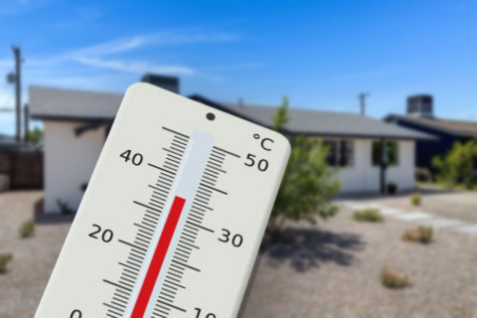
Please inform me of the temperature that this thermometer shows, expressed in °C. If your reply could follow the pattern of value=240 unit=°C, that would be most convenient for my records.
value=35 unit=°C
